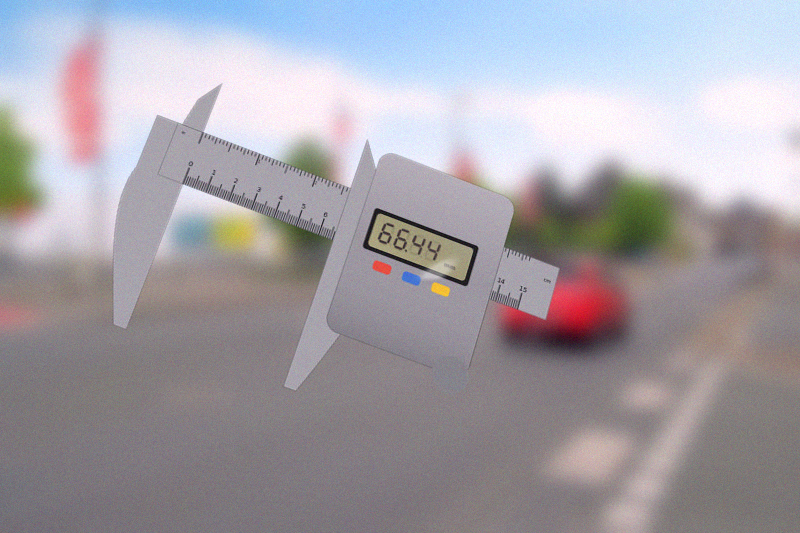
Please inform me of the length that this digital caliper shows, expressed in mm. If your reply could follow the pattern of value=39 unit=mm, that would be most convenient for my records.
value=66.44 unit=mm
